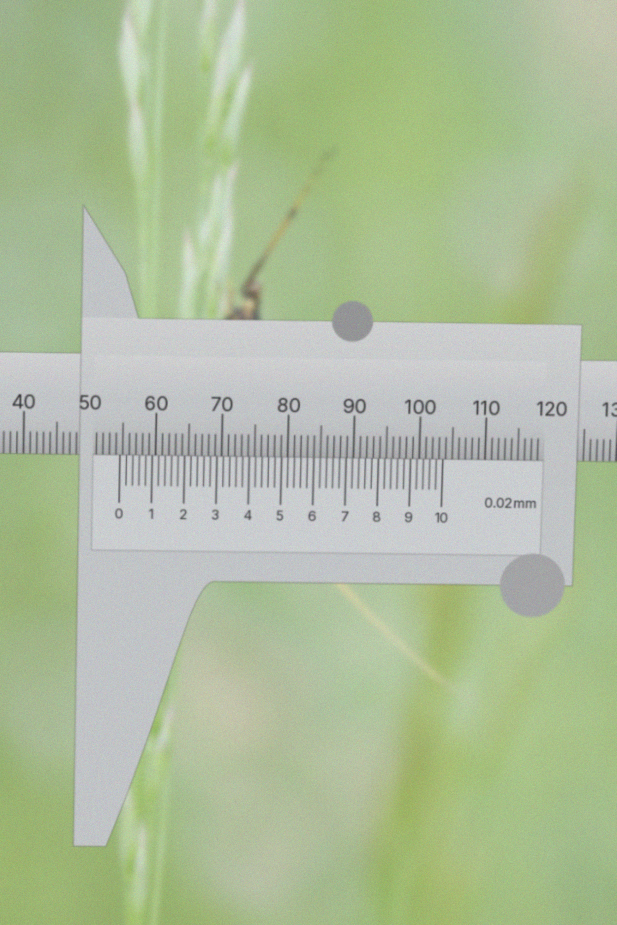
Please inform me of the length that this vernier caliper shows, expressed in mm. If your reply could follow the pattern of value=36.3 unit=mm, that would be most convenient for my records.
value=54.6 unit=mm
